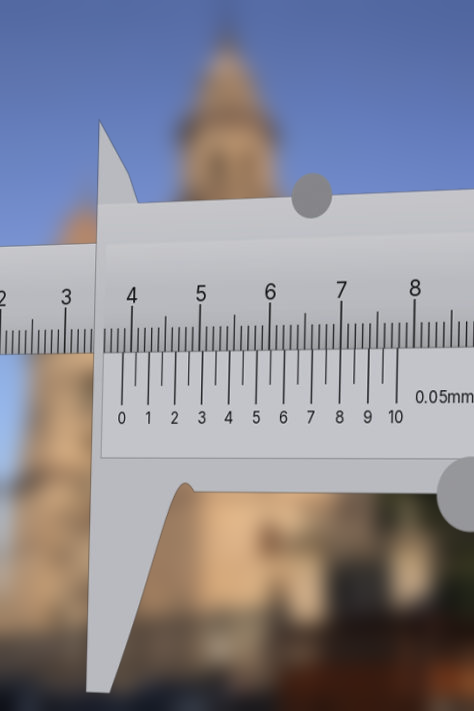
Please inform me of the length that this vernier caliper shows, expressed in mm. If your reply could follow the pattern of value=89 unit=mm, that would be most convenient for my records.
value=38.8 unit=mm
